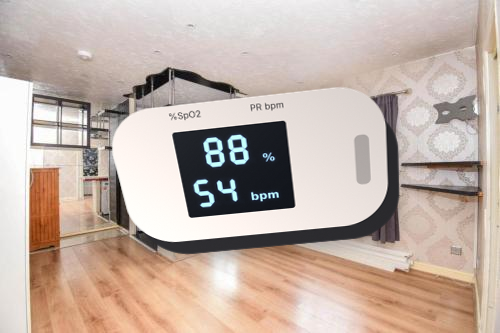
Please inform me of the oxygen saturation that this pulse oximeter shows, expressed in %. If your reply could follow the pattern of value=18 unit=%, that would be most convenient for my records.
value=88 unit=%
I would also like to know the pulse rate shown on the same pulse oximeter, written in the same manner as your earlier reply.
value=54 unit=bpm
